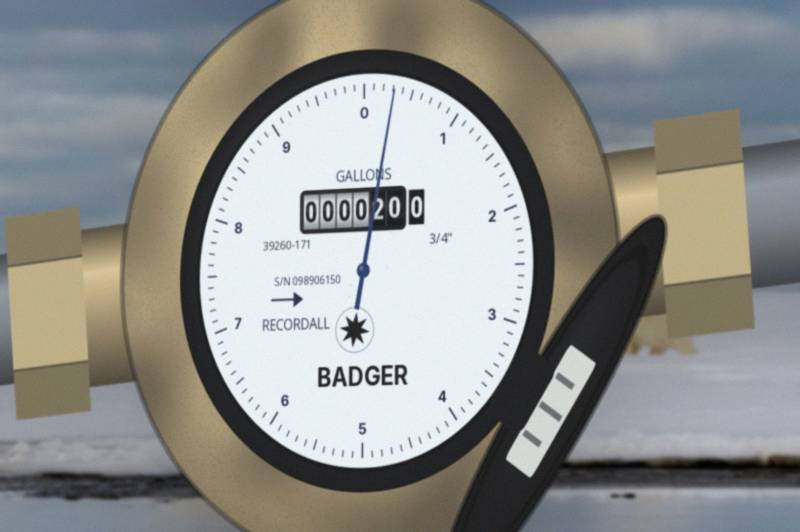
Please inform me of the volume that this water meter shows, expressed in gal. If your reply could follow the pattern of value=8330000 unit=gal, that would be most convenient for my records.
value=200.3 unit=gal
